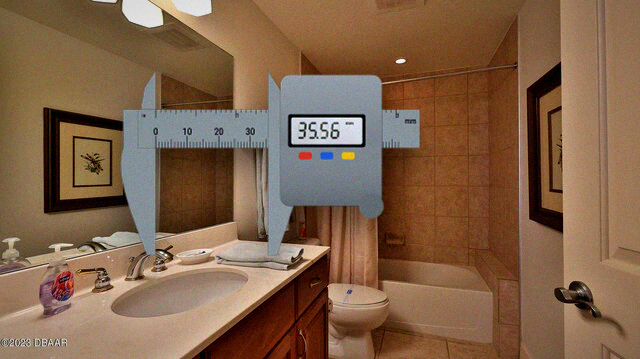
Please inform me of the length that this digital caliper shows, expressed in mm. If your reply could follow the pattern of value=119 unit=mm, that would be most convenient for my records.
value=35.56 unit=mm
